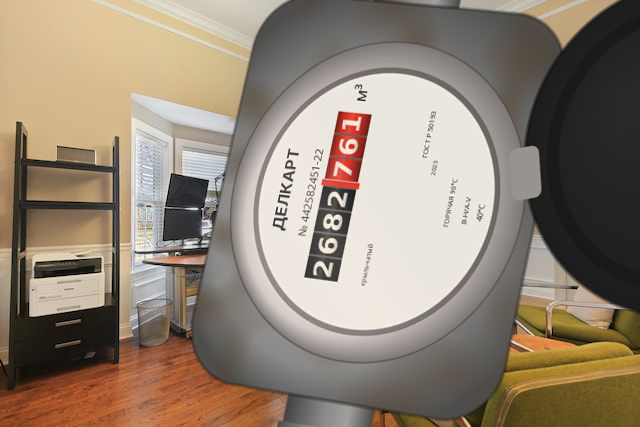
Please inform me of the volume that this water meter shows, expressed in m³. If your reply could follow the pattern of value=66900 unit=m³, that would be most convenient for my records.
value=2682.761 unit=m³
